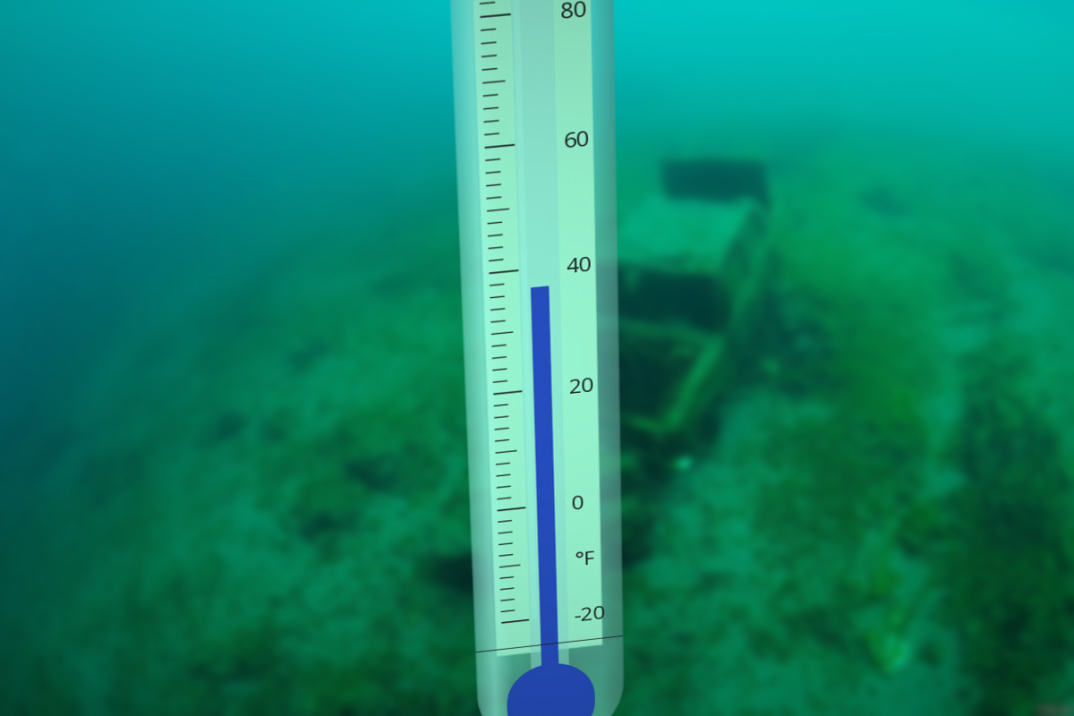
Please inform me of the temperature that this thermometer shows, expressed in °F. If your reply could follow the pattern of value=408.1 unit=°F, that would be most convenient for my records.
value=37 unit=°F
